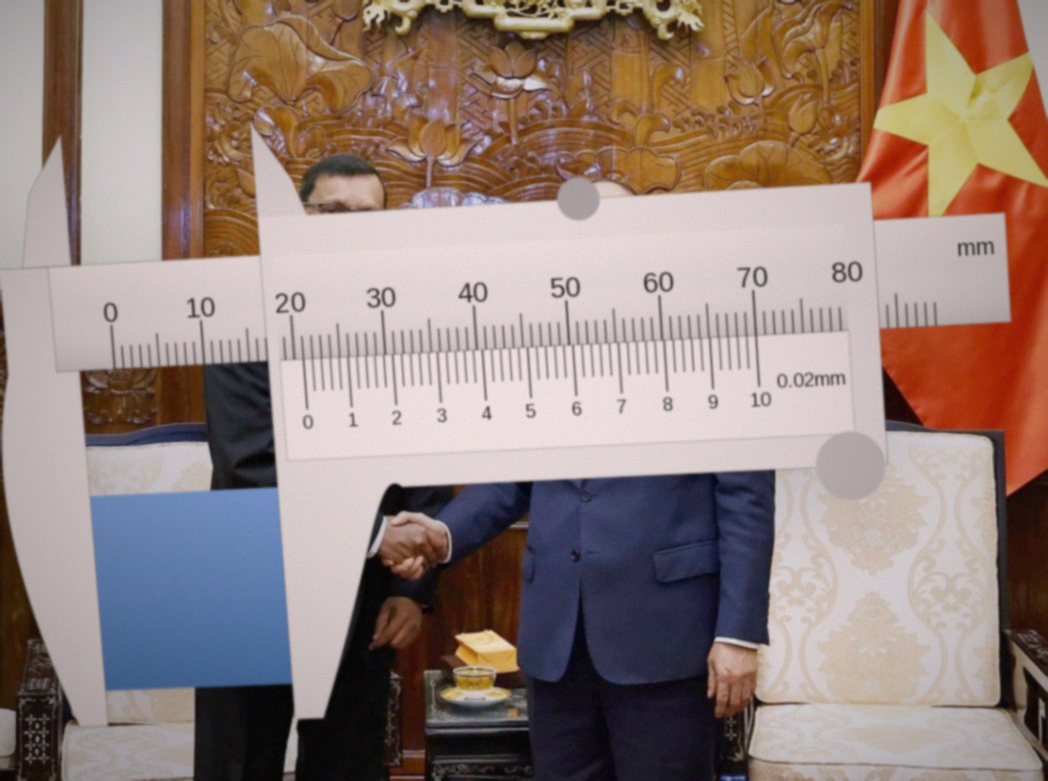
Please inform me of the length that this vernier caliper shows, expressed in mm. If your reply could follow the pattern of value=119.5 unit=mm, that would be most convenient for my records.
value=21.0 unit=mm
